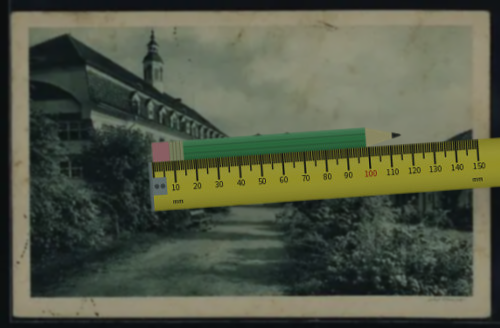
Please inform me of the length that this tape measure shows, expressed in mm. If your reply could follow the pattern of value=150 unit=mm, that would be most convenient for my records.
value=115 unit=mm
